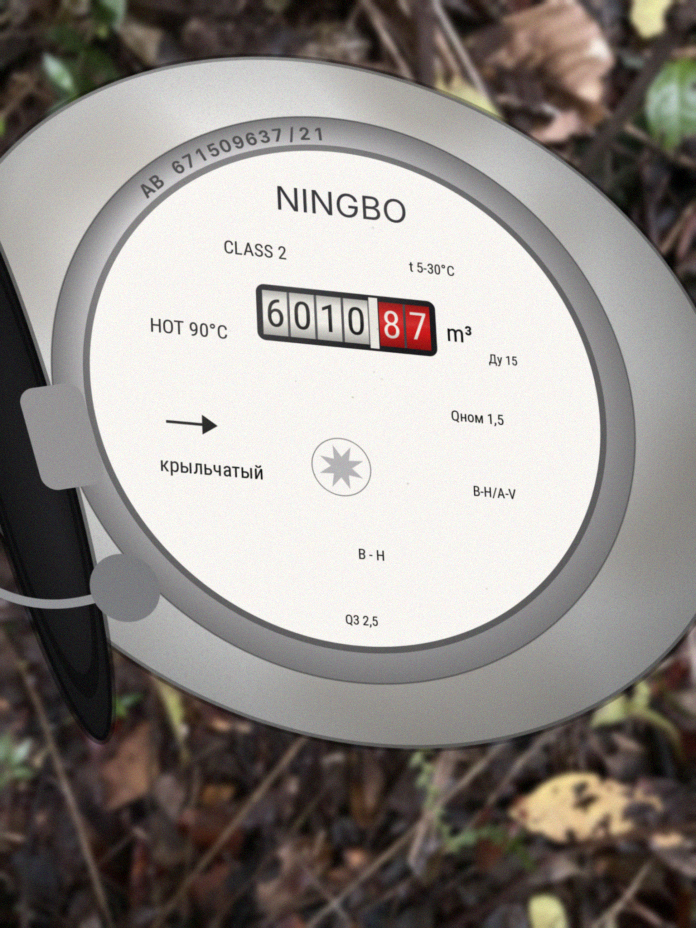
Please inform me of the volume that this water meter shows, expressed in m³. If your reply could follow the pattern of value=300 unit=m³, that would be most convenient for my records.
value=6010.87 unit=m³
